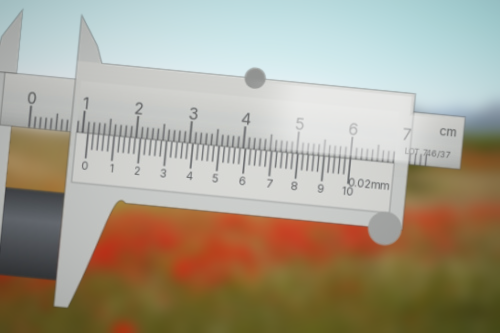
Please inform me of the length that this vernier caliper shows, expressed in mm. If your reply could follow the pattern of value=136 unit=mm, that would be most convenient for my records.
value=11.0 unit=mm
